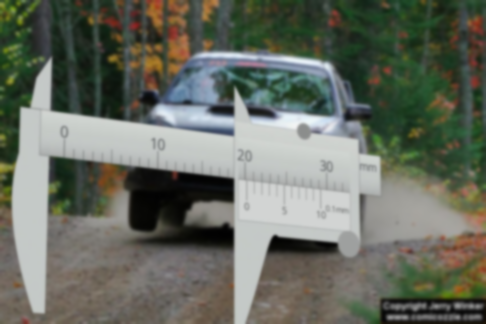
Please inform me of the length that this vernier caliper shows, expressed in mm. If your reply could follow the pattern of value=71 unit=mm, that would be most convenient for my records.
value=20.2 unit=mm
